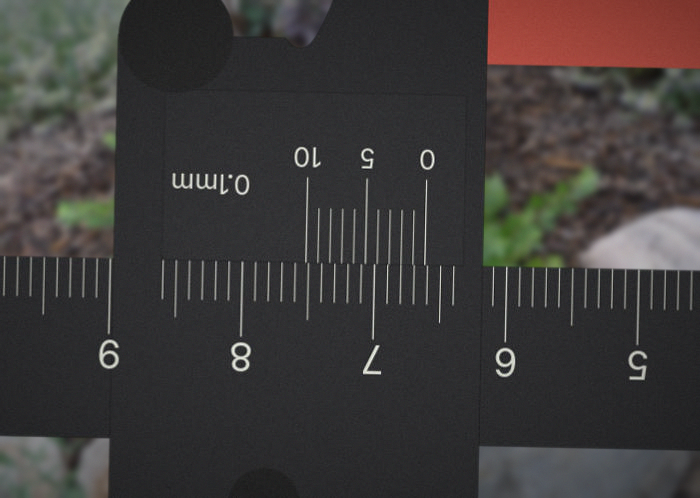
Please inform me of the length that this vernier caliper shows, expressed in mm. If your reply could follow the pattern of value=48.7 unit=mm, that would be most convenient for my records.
value=66.2 unit=mm
